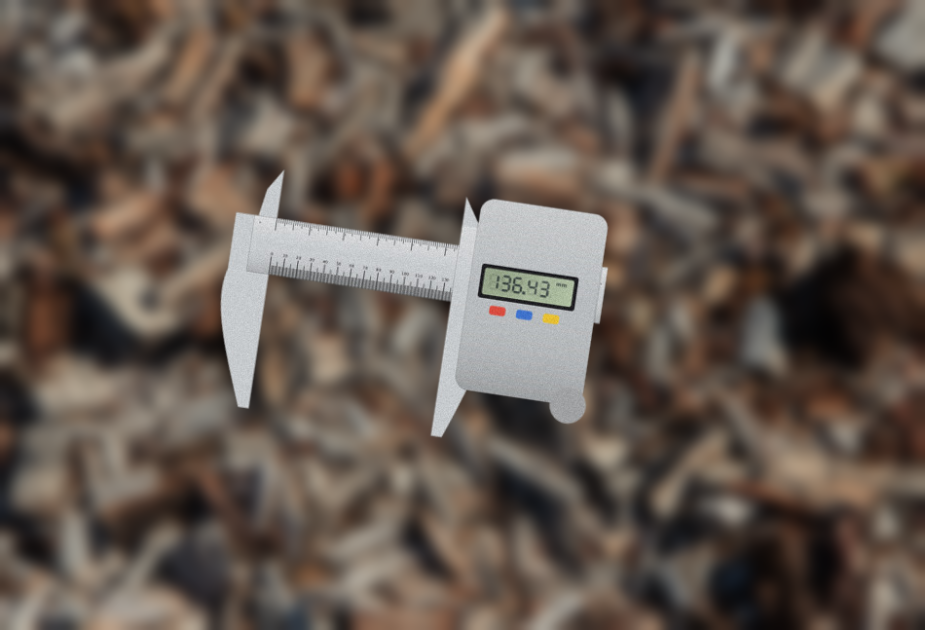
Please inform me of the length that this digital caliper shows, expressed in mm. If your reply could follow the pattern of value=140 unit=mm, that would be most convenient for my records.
value=136.43 unit=mm
